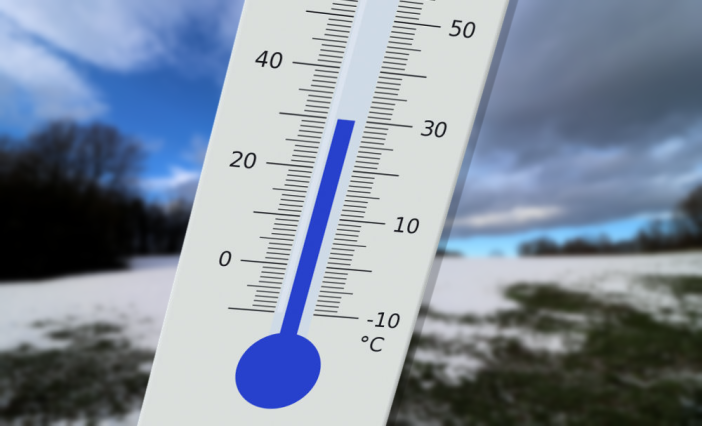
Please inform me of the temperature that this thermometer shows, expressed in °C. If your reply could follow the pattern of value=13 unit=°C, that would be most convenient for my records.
value=30 unit=°C
